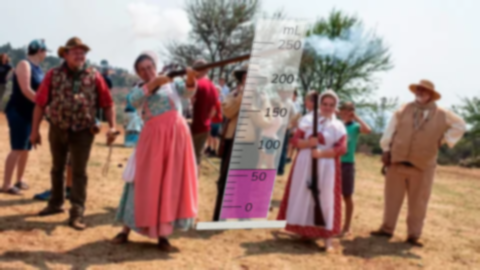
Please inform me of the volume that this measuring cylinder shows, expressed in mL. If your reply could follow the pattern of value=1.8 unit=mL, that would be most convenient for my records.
value=60 unit=mL
